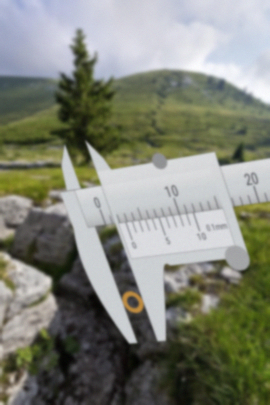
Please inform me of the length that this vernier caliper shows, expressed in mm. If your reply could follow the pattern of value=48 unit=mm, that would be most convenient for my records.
value=2.8 unit=mm
